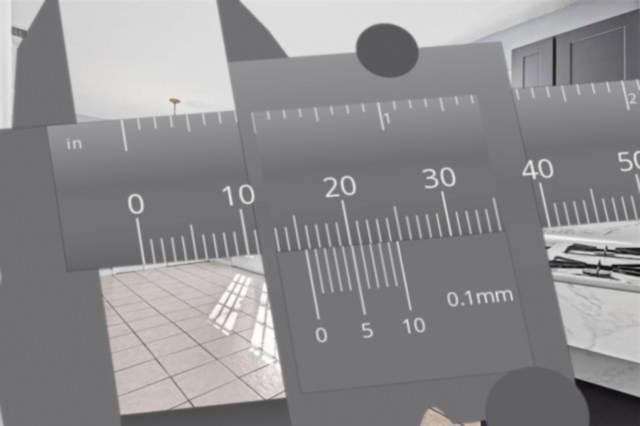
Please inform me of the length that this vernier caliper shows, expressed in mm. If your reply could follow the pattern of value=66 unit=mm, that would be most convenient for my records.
value=15.6 unit=mm
